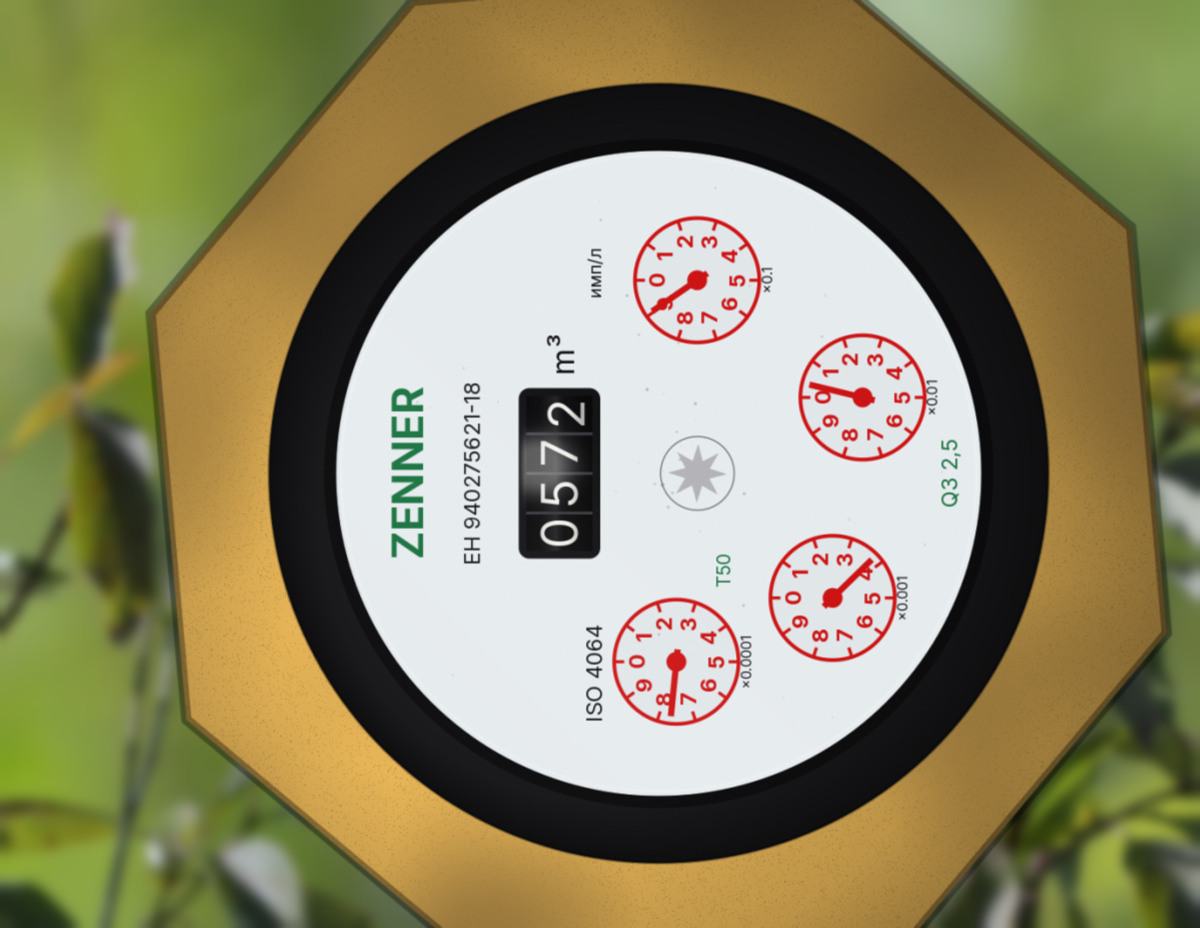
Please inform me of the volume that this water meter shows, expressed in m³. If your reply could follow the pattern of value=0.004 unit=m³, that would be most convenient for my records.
value=571.9037 unit=m³
